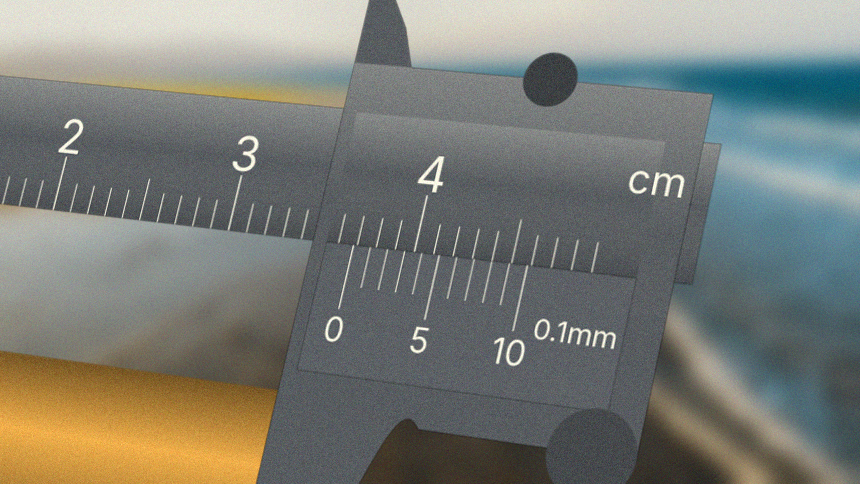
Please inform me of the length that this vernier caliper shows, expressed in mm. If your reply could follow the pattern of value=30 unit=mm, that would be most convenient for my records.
value=36.8 unit=mm
